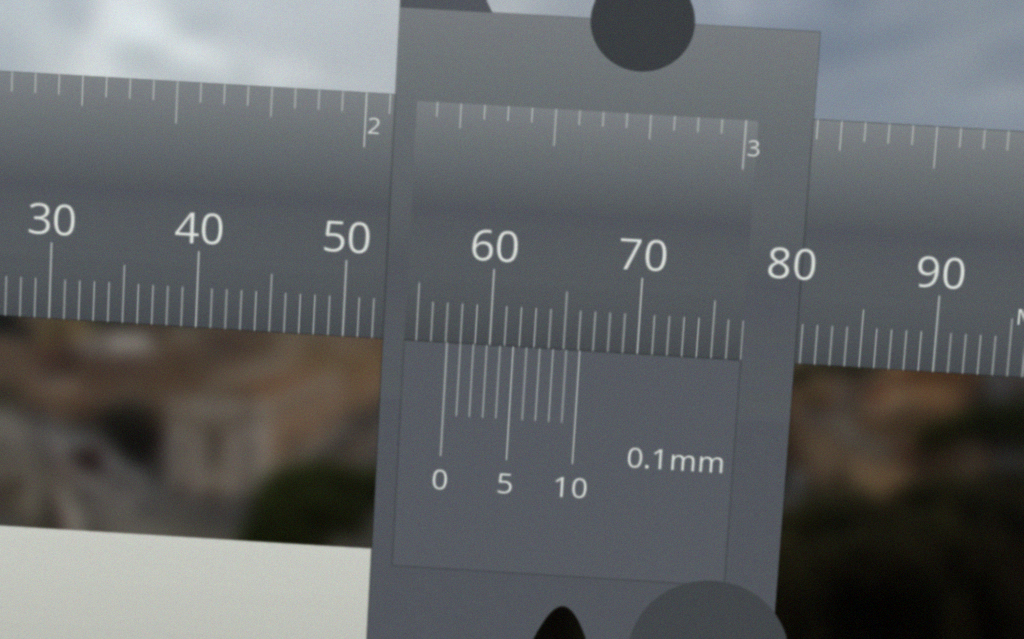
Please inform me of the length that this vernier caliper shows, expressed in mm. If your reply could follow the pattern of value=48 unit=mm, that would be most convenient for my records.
value=57.1 unit=mm
